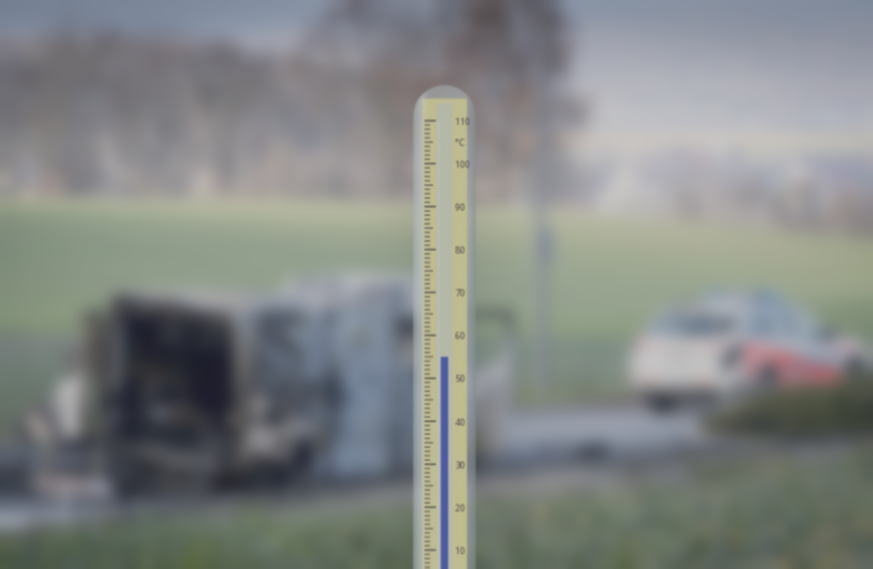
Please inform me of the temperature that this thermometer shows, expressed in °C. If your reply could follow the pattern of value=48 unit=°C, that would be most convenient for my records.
value=55 unit=°C
